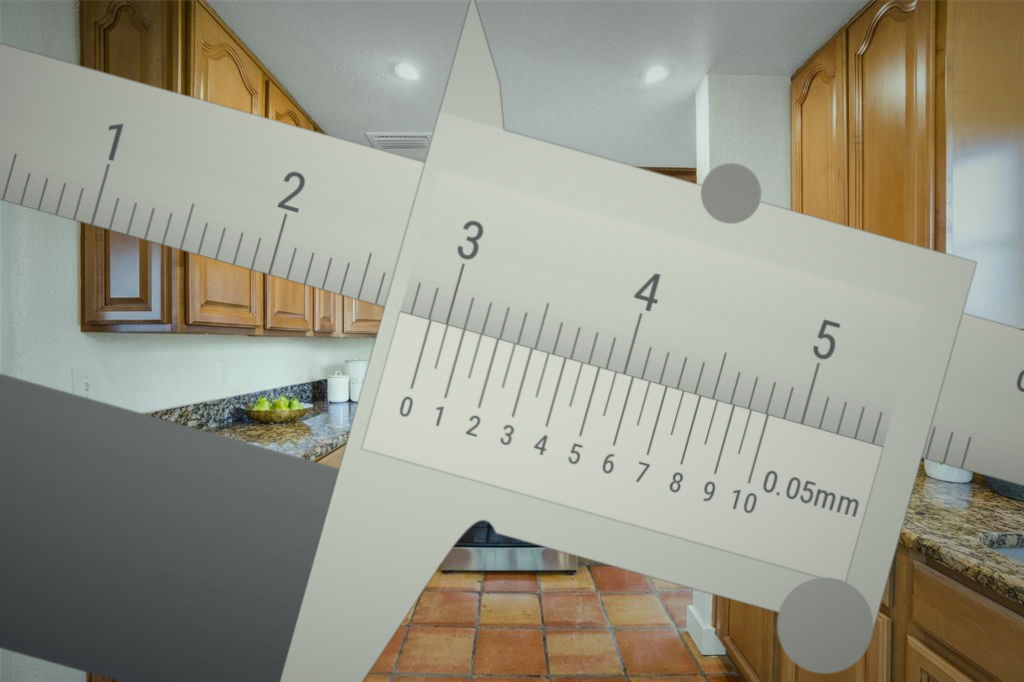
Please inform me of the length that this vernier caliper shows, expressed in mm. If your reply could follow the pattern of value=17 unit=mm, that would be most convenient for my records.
value=29.1 unit=mm
